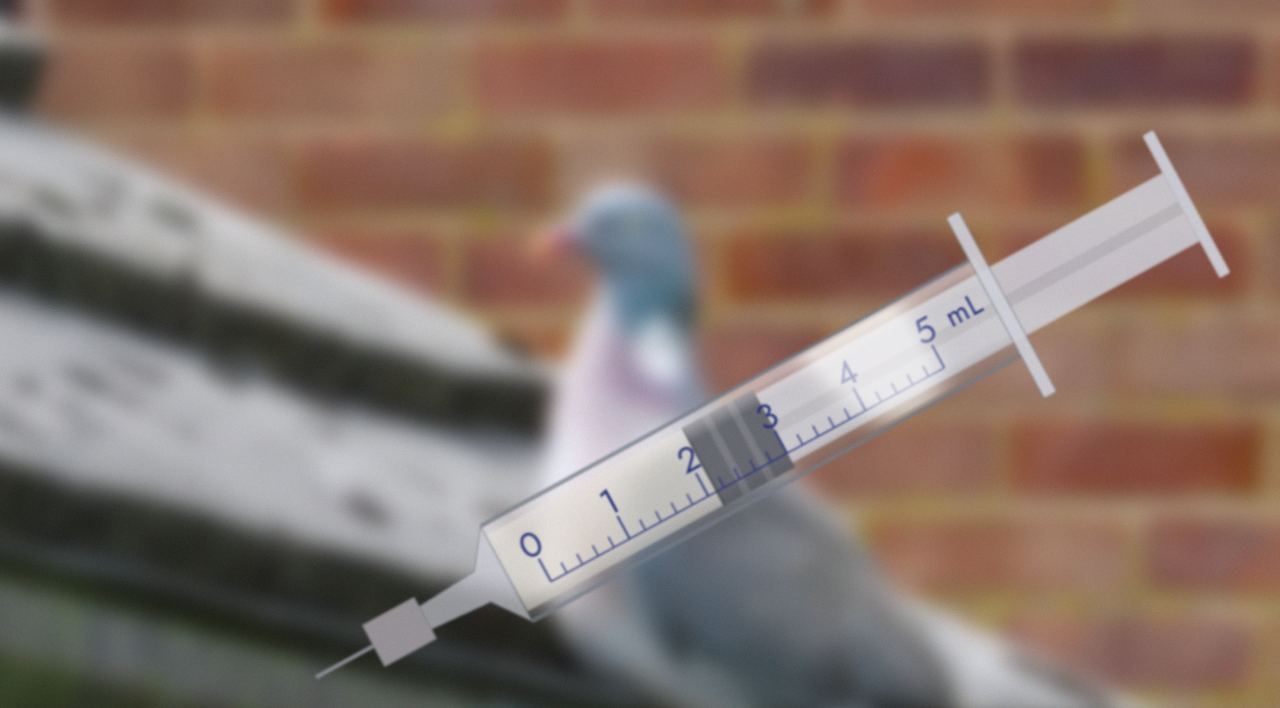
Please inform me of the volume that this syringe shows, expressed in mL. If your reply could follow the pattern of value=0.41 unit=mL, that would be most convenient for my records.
value=2.1 unit=mL
